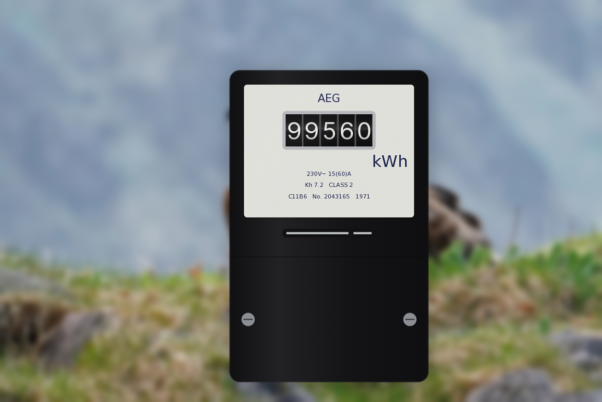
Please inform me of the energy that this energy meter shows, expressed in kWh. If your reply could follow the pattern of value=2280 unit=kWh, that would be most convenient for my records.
value=99560 unit=kWh
